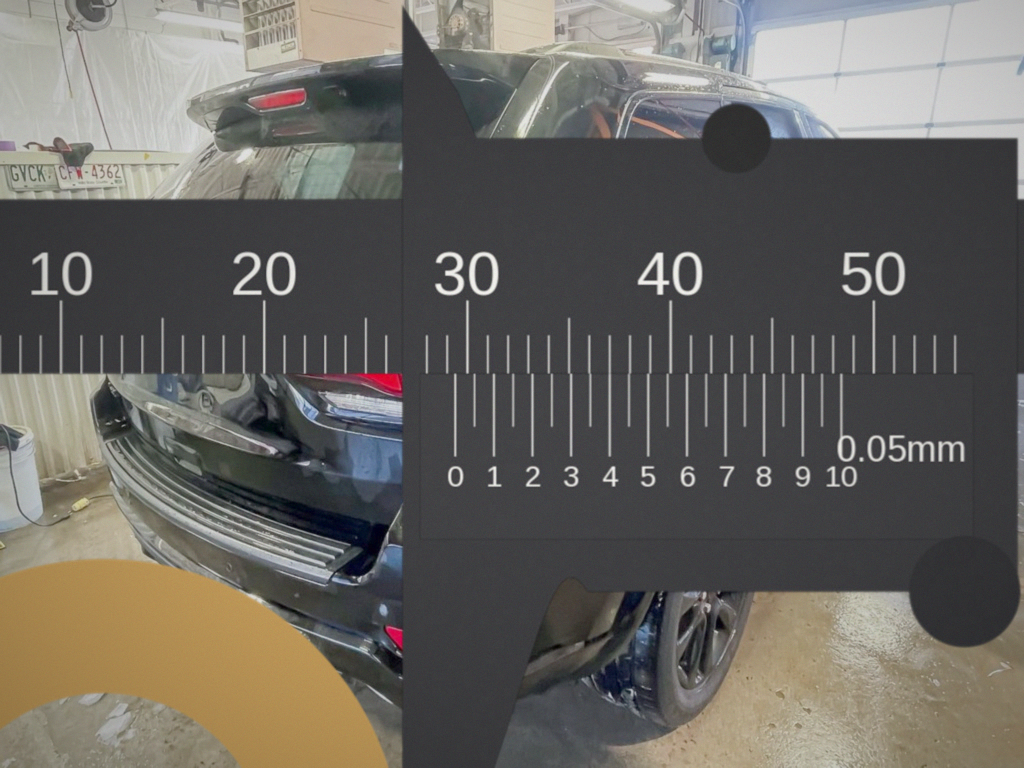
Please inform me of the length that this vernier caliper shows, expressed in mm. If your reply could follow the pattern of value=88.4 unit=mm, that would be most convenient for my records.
value=29.4 unit=mm
